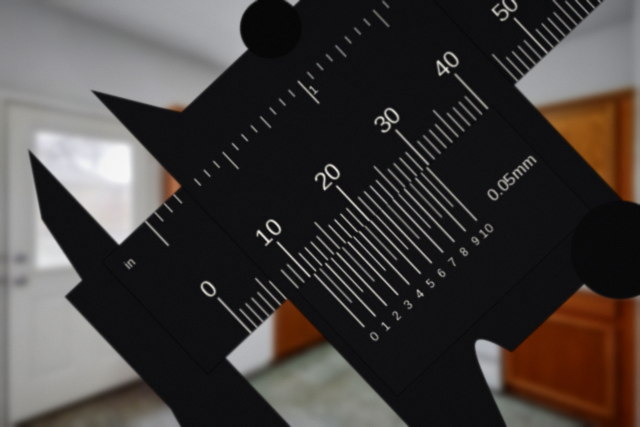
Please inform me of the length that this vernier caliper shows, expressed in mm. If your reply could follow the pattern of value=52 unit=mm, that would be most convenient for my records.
value=10.6 unit=mm
